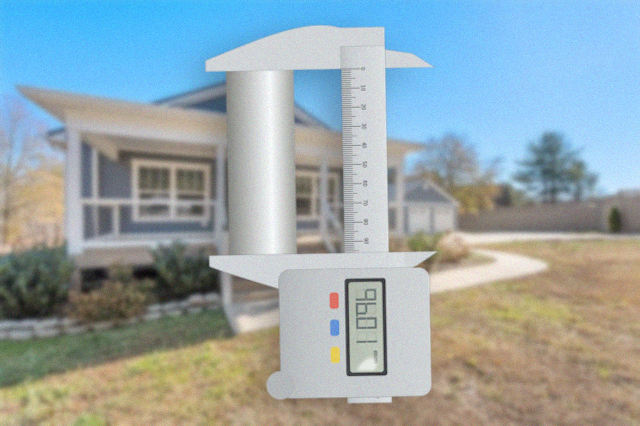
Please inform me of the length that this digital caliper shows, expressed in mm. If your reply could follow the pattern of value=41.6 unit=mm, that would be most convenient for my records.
value=96.01 unit=mm
